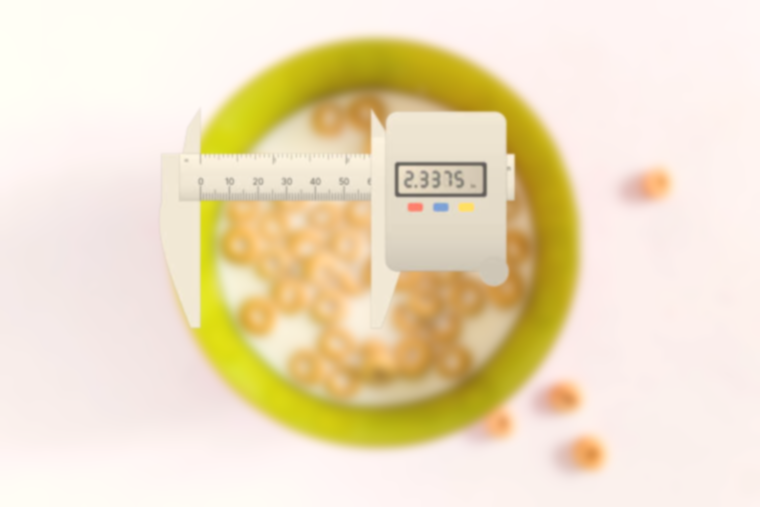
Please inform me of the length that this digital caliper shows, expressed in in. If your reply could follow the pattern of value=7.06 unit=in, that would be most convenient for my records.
value=2.3375 unit=in
